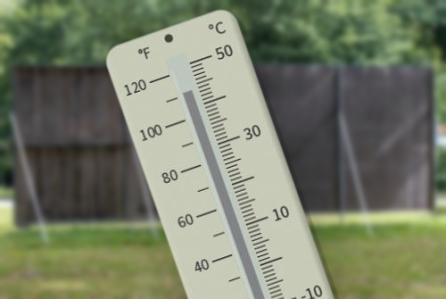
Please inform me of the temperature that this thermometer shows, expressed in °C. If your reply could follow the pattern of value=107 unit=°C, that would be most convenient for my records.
value=44 unit=°C
